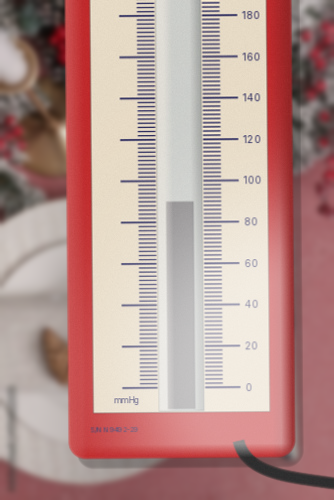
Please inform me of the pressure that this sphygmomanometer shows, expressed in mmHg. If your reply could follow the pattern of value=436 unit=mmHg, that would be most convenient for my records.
value=90 unit=mmHg
